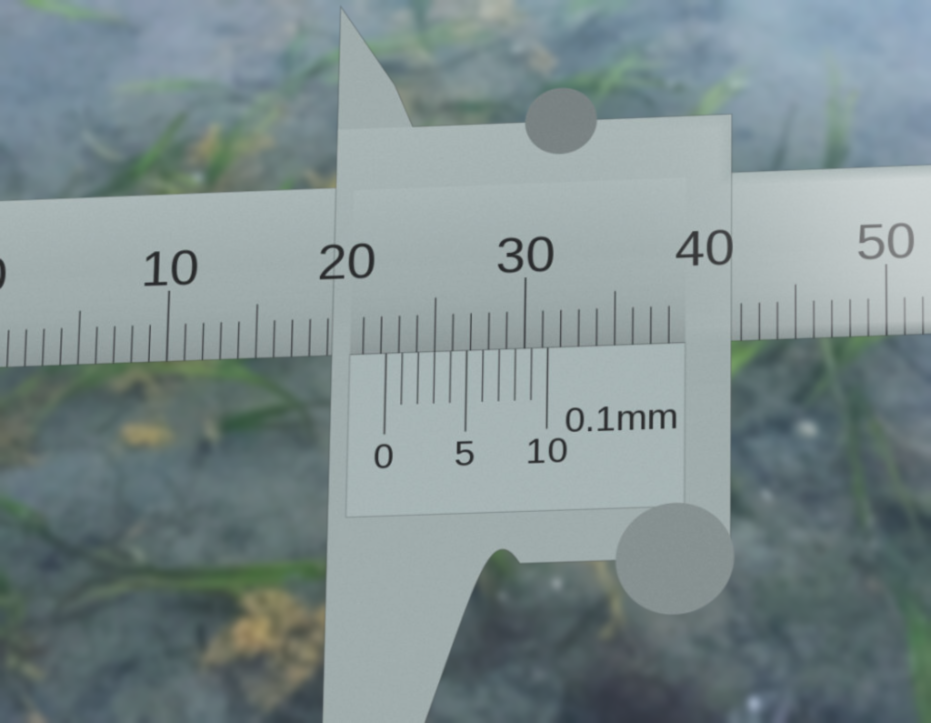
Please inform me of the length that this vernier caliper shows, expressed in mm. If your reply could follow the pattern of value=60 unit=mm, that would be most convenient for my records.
value=22.3 unit=mm
